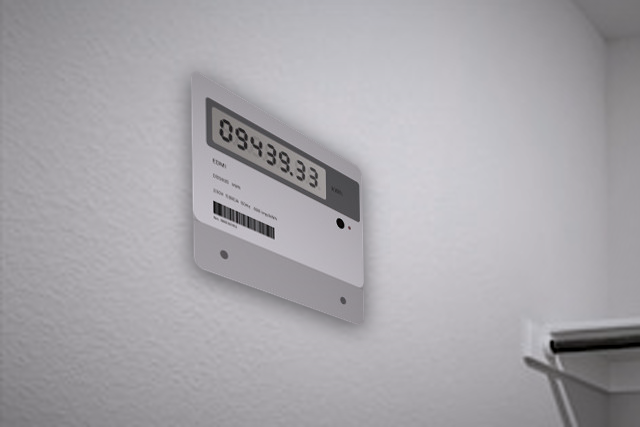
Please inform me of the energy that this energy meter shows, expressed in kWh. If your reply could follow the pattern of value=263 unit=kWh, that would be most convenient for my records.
value=9439.33 unit=kWh
